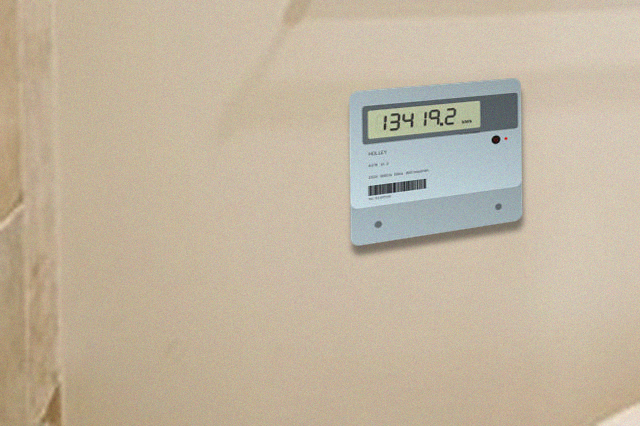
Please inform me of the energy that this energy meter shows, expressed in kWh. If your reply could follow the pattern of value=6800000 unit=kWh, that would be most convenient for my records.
value=13419.2 unit=kWh
